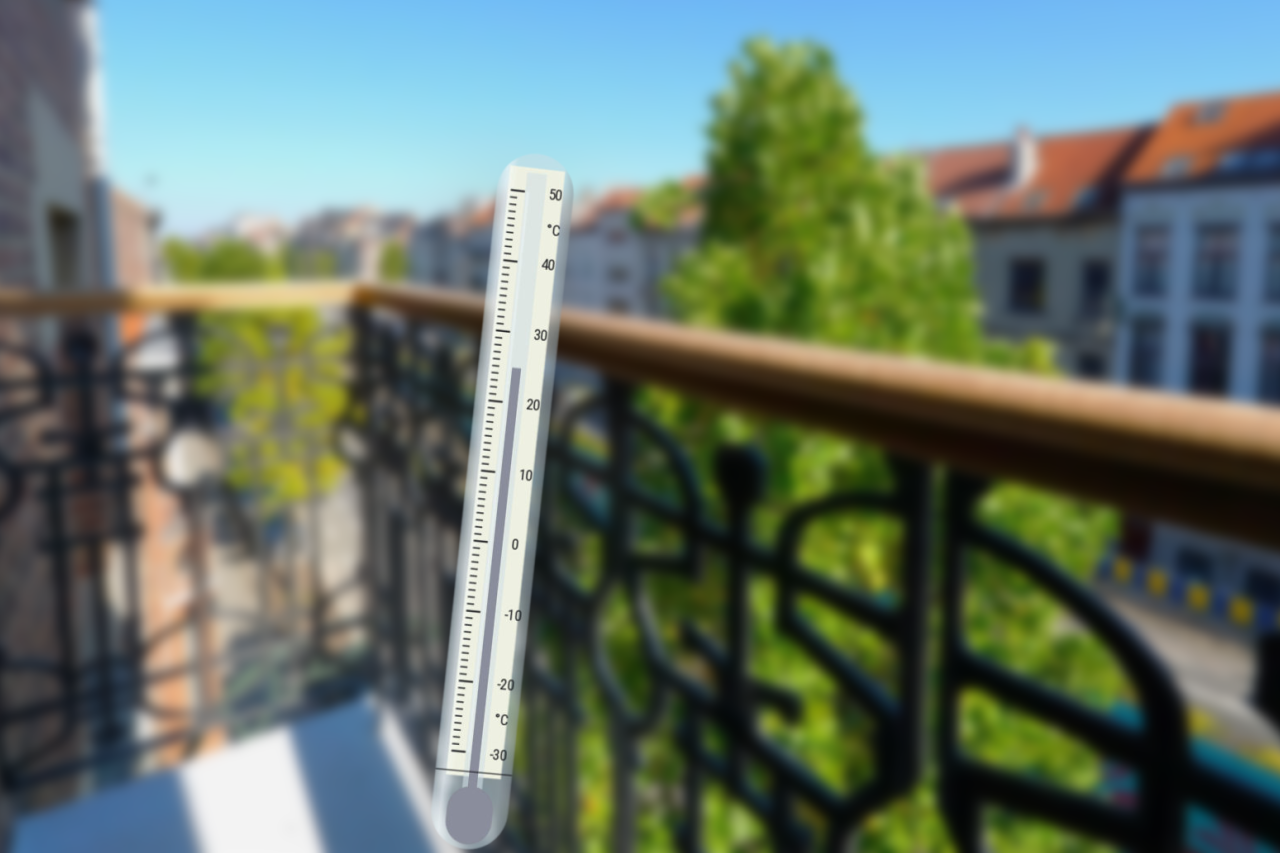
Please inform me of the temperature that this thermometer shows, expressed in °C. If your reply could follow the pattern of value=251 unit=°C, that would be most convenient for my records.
value=25 unit=°C
